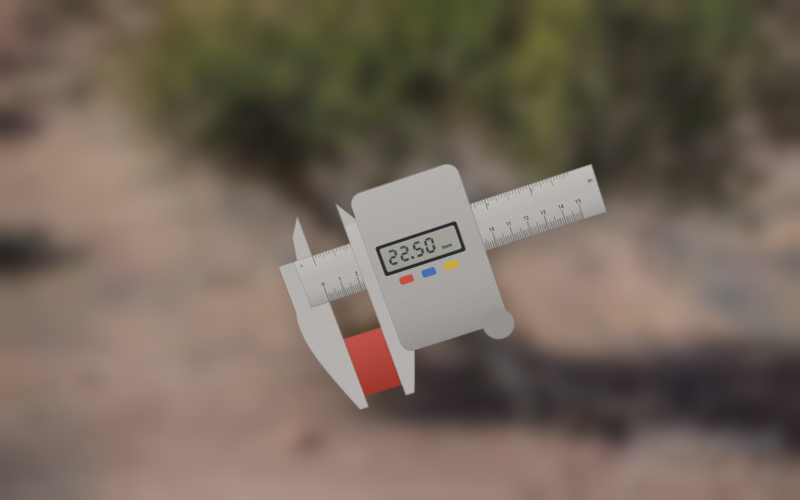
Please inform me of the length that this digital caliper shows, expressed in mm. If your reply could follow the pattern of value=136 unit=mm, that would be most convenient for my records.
value=22.50 unit=mm
